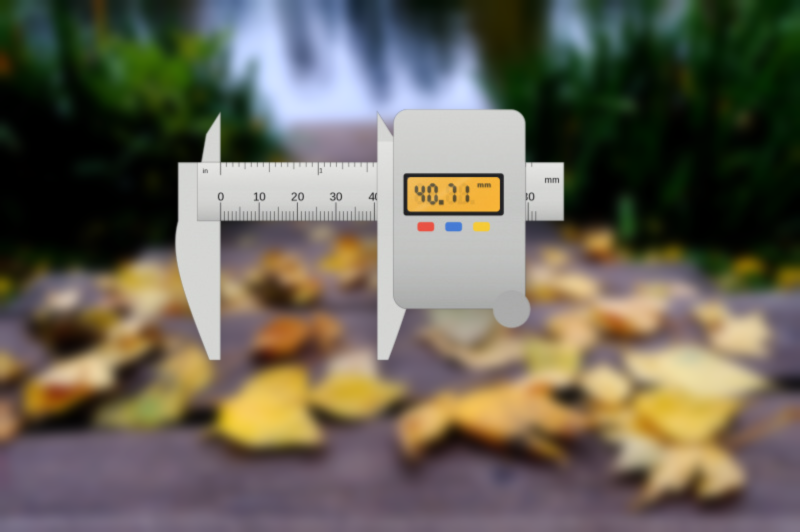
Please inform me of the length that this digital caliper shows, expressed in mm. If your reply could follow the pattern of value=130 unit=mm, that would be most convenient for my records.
value=40.71 unit=mm
